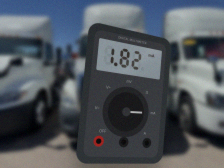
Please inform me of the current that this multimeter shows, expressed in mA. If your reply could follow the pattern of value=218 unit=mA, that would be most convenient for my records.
value=1.82 unit=mA
